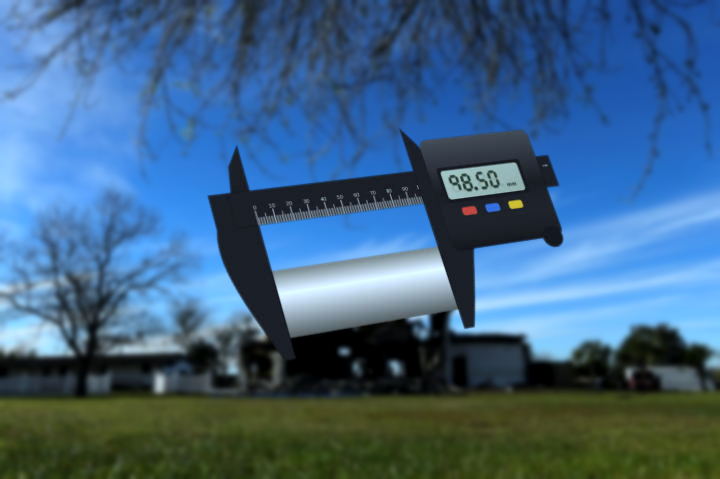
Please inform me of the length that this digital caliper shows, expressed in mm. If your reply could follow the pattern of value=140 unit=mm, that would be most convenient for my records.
value=98.50 unit=mm
